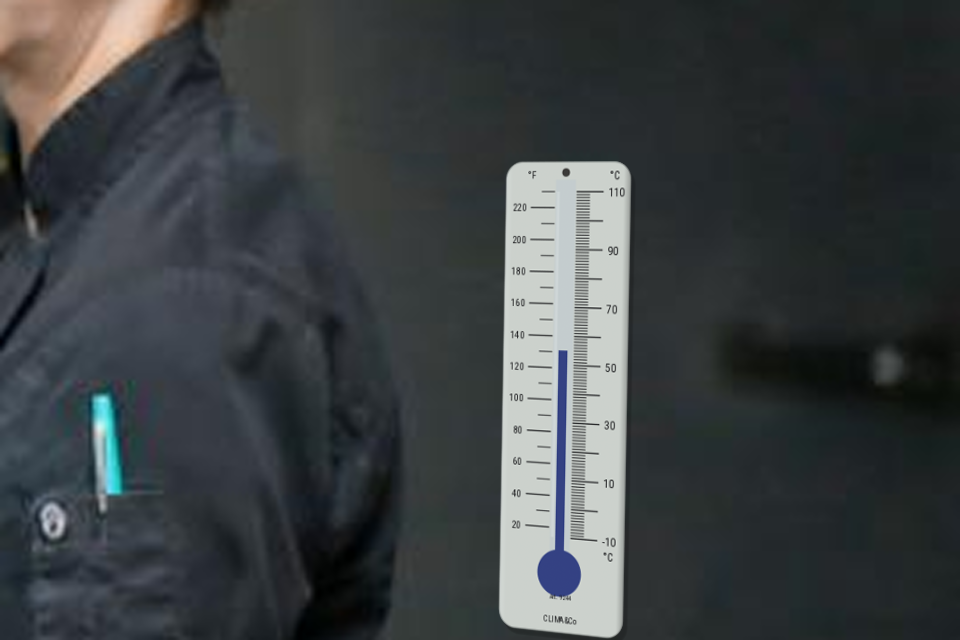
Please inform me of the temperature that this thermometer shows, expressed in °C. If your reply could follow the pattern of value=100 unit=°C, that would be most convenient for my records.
value=55 unit=°C
